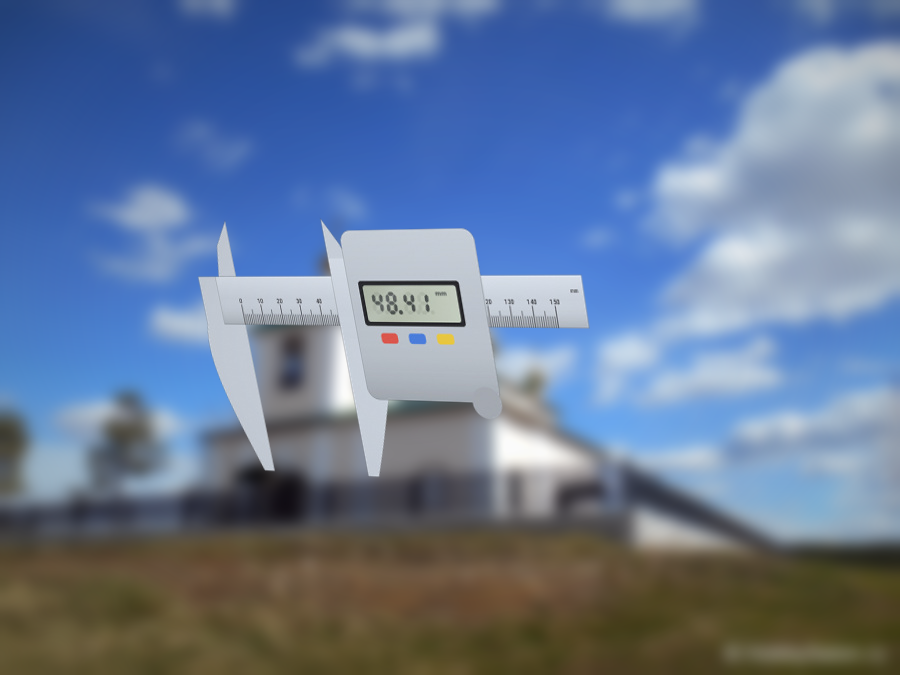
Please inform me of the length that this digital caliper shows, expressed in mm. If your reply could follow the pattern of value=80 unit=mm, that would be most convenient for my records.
value=48.41 unit=mm
